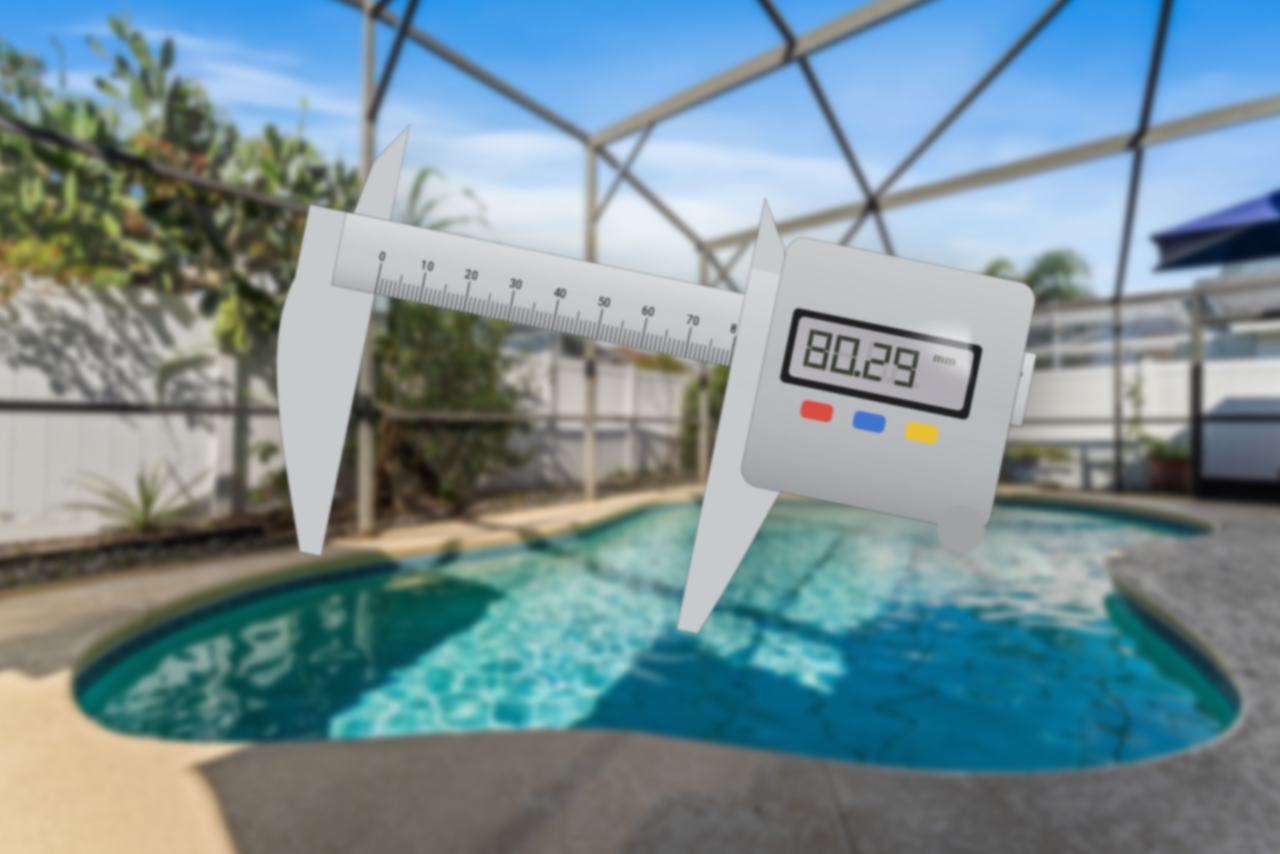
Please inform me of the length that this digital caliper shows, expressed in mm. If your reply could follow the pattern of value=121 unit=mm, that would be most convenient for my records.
value=80.29 unit=mm
